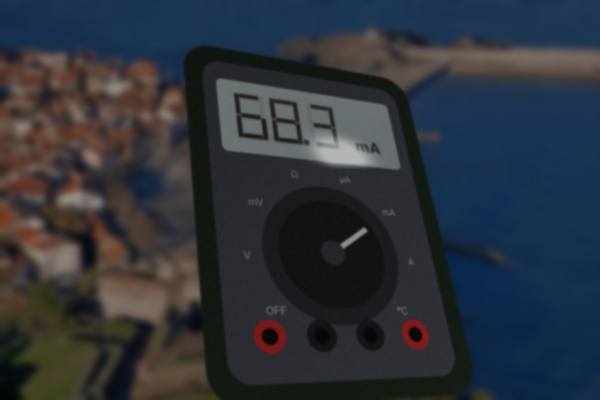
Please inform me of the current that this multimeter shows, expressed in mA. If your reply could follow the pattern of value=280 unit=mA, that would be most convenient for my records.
value=68.3 unit=mA
